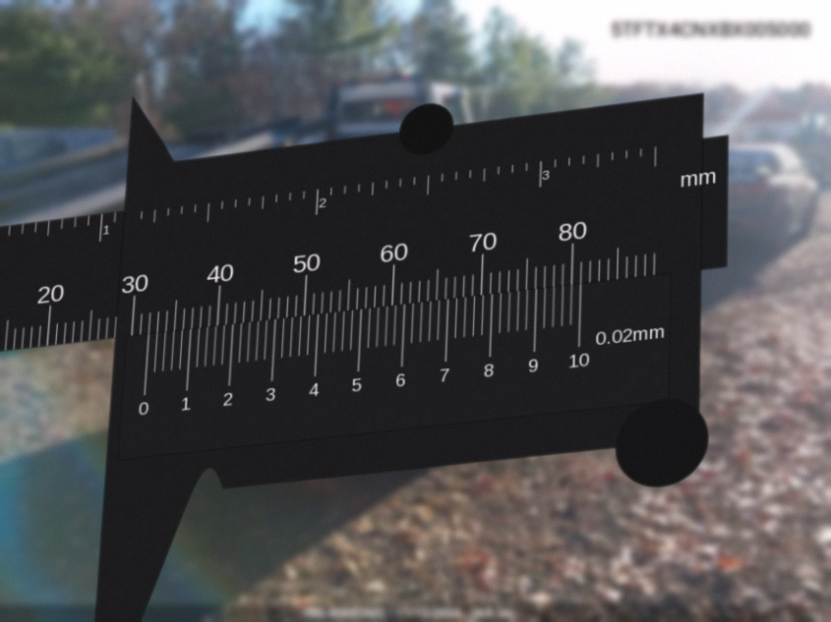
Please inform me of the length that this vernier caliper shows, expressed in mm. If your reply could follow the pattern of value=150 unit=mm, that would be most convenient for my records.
value=32.0 unit=mm
